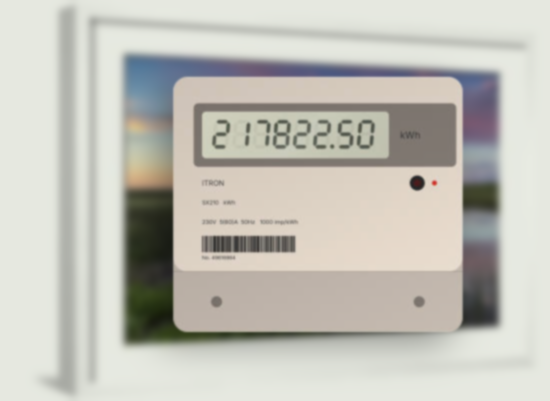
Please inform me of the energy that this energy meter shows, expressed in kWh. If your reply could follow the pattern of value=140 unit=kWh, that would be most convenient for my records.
value=217822.50 unit=kWh
